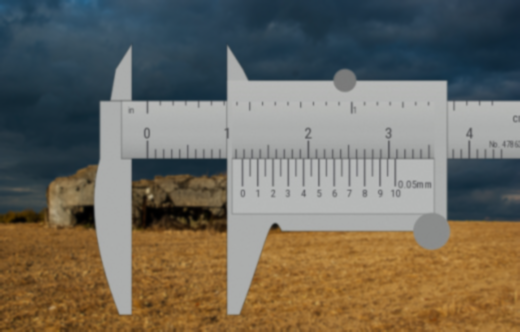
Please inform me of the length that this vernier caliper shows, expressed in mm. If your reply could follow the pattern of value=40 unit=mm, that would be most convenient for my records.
value=11.8 unit=mm
